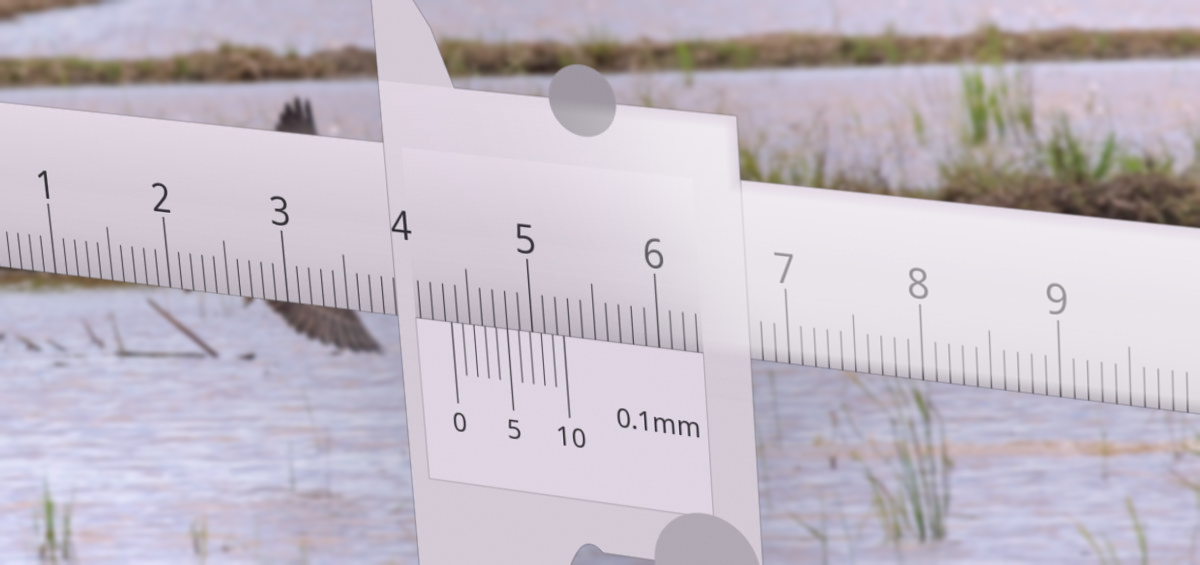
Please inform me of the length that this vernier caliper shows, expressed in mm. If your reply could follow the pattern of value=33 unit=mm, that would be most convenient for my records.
value=43.5 unit=mm
